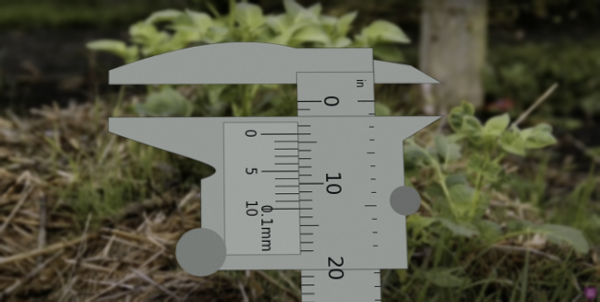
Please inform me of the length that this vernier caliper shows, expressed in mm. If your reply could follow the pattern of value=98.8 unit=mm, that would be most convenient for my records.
value=4.0 unit=mm
